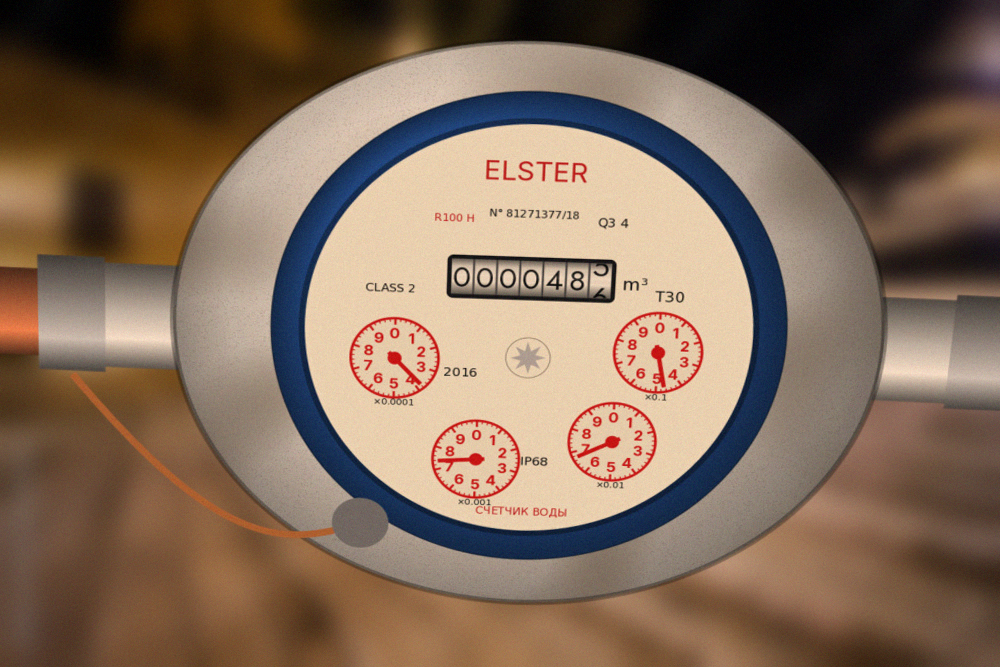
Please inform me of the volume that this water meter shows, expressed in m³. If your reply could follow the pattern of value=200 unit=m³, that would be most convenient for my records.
value=485.4673 unit=m³
